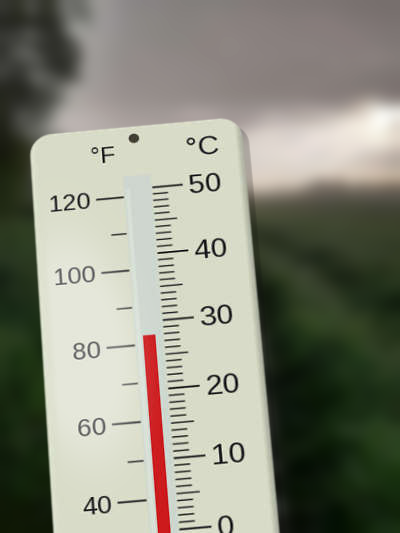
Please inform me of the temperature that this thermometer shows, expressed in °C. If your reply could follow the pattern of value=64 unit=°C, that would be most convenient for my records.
value=28 unit=°C
